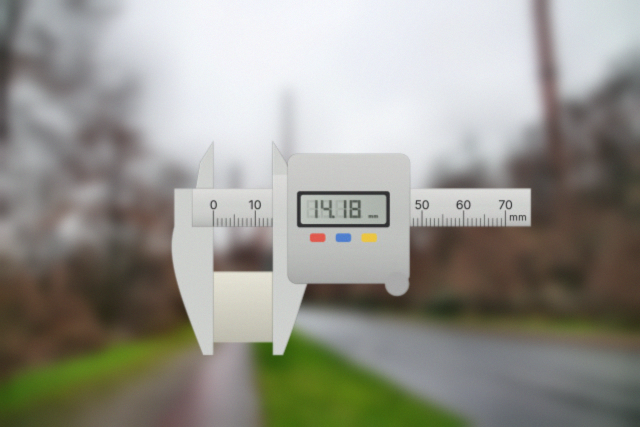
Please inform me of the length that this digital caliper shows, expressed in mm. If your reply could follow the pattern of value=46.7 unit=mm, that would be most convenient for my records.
value=14.18 unit=mm
